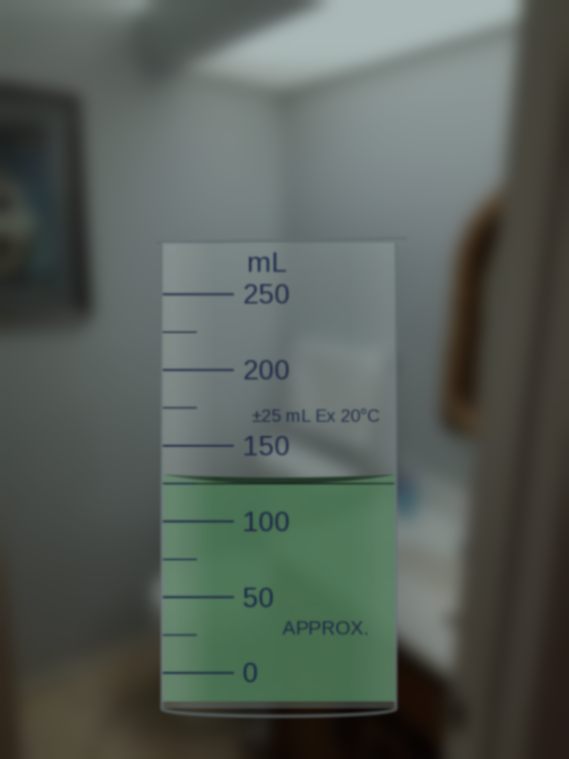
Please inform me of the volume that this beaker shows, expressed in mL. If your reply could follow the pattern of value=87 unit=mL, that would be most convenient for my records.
value=125 unit=mL
